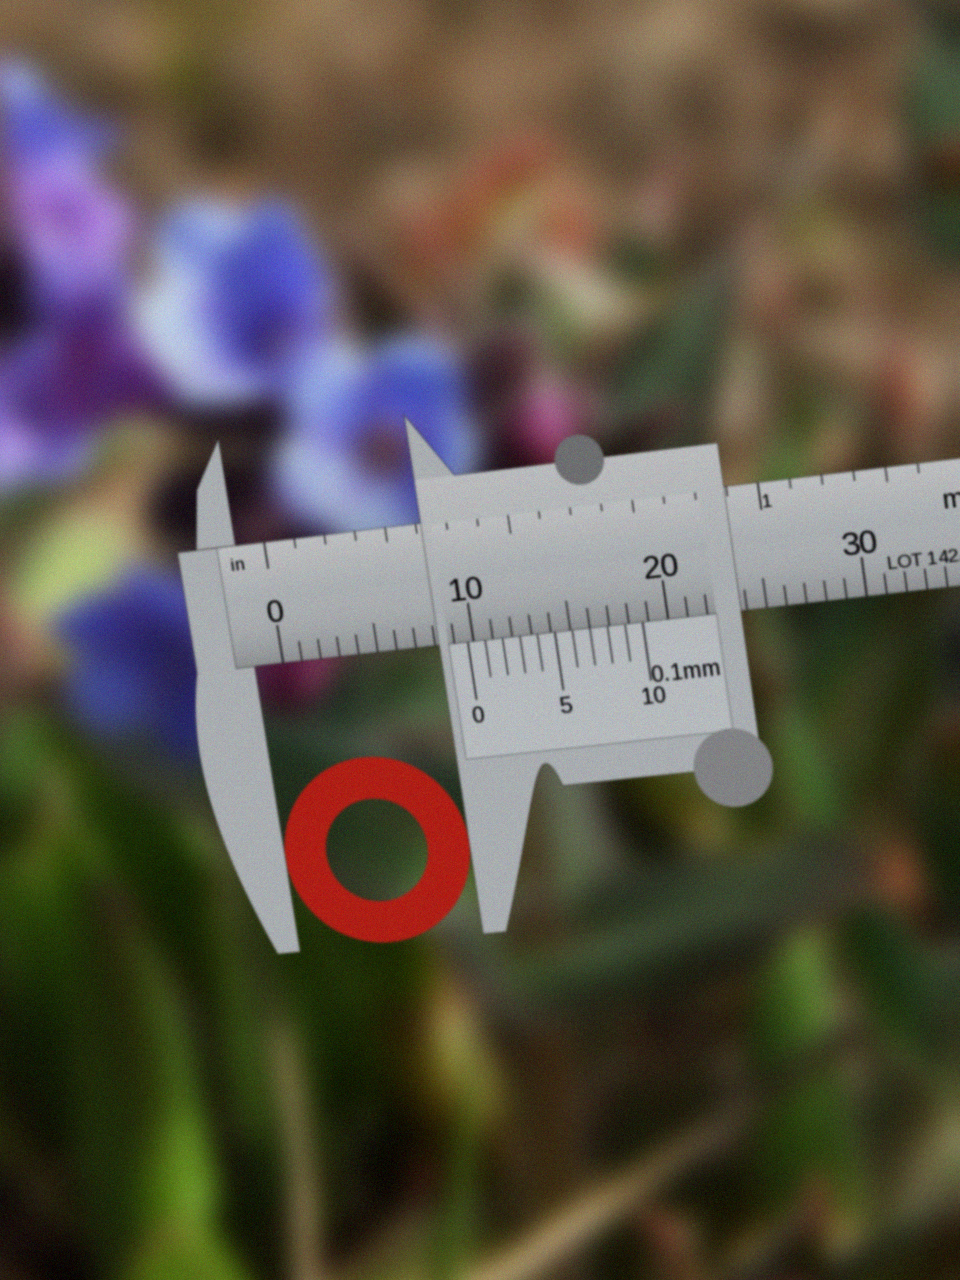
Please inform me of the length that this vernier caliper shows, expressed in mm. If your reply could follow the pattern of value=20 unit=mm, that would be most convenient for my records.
value=9.7 unit=mm
